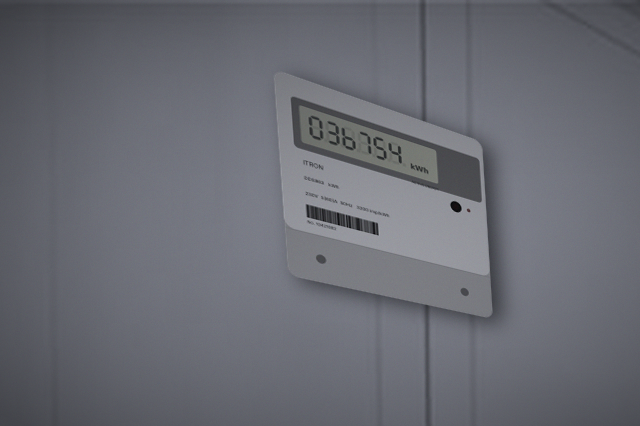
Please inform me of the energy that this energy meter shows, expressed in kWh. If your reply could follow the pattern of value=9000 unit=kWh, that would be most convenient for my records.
value=36754 unit=kWh
